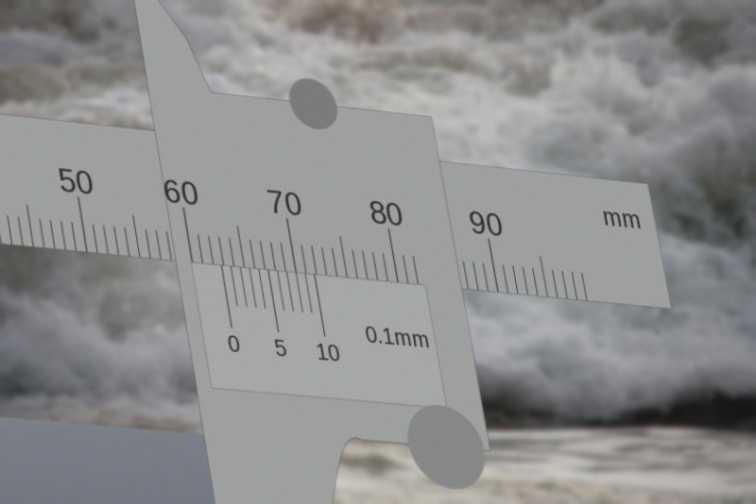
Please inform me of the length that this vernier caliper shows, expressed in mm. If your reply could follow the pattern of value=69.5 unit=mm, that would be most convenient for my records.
value=62.8 unit=mm
